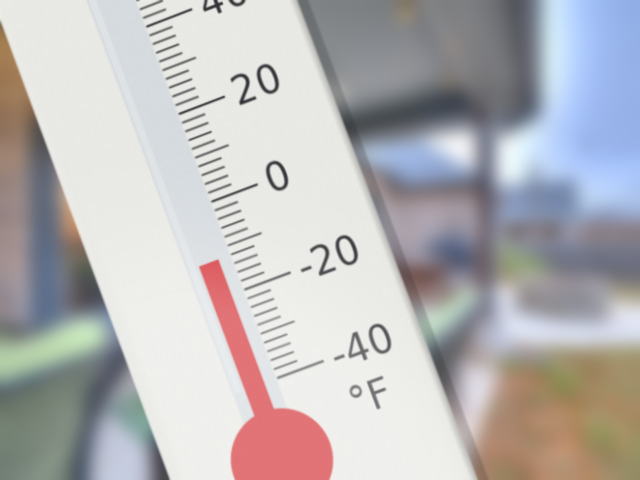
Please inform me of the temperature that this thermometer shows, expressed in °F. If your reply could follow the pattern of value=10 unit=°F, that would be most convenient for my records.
value=-12 unit=°F
